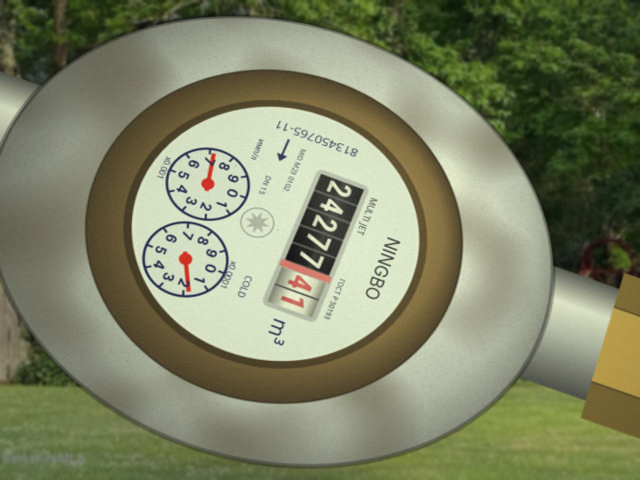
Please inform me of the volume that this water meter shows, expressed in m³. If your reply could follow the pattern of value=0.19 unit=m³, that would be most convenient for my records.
value=24277.4171 unit=m³
